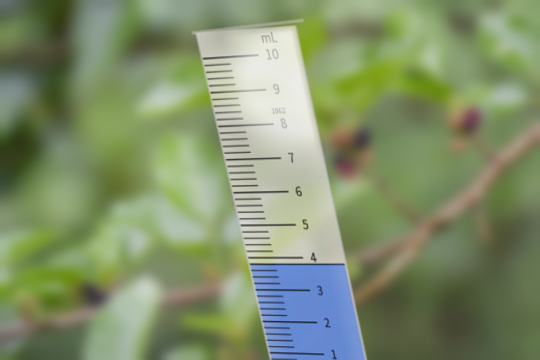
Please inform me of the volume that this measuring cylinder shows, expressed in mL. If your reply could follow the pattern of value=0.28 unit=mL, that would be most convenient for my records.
value=3.8 unit=mL
